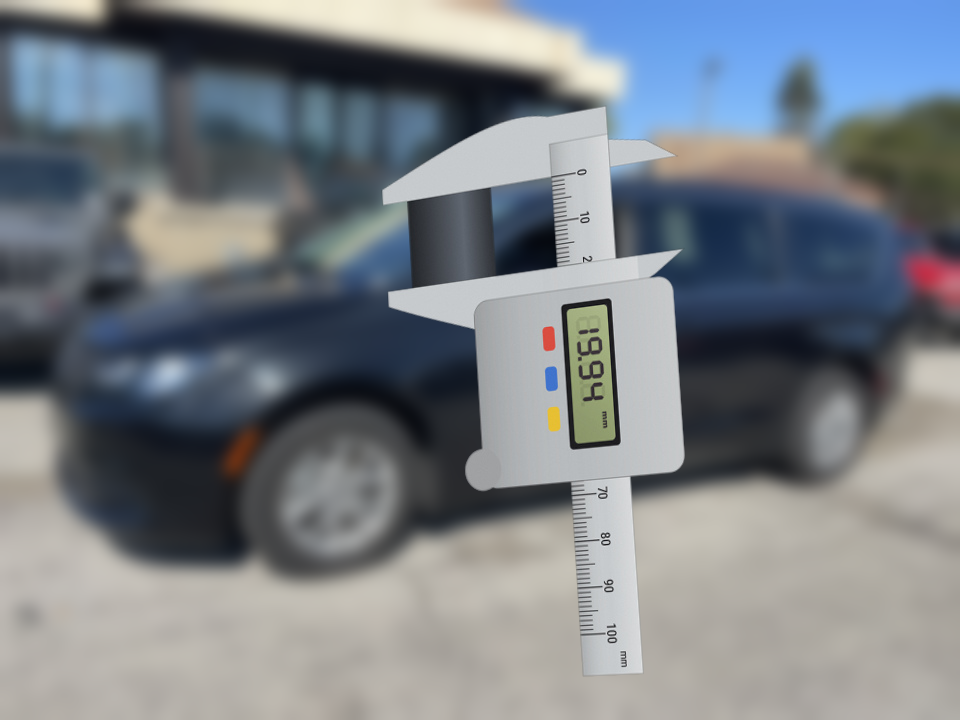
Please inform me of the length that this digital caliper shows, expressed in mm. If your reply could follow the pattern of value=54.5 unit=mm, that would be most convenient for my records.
value=19.94 unit=mm
